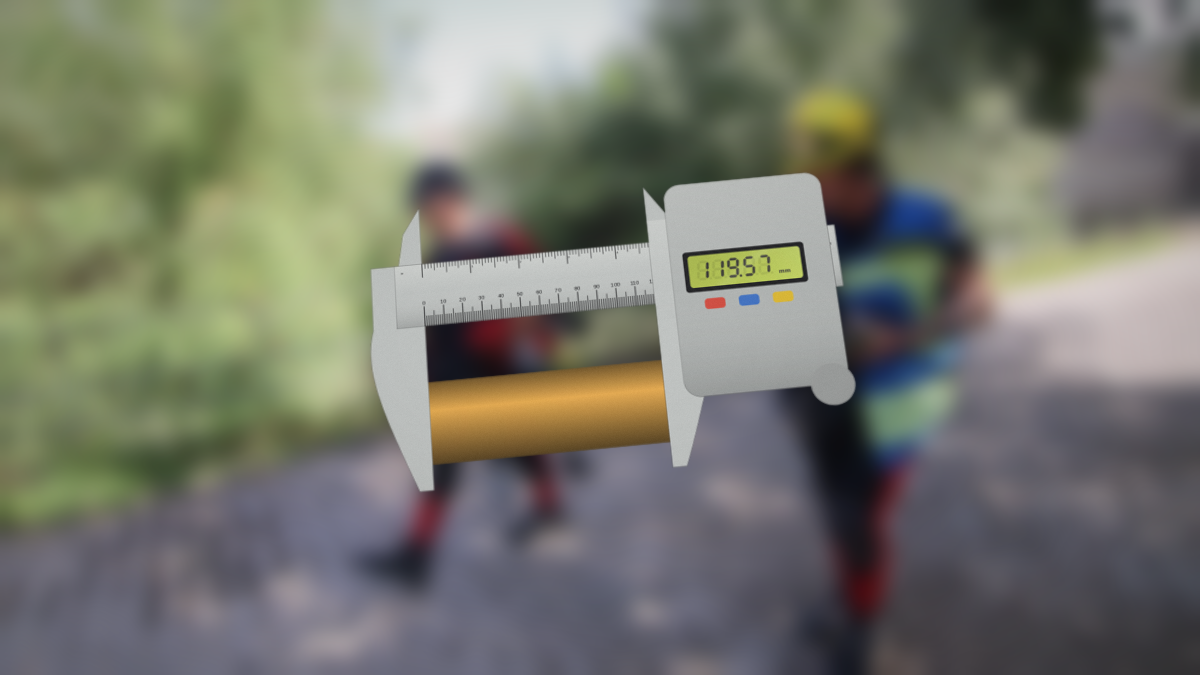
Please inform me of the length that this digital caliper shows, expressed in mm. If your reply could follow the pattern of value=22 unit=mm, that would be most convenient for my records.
value=119.57 unit=mm
